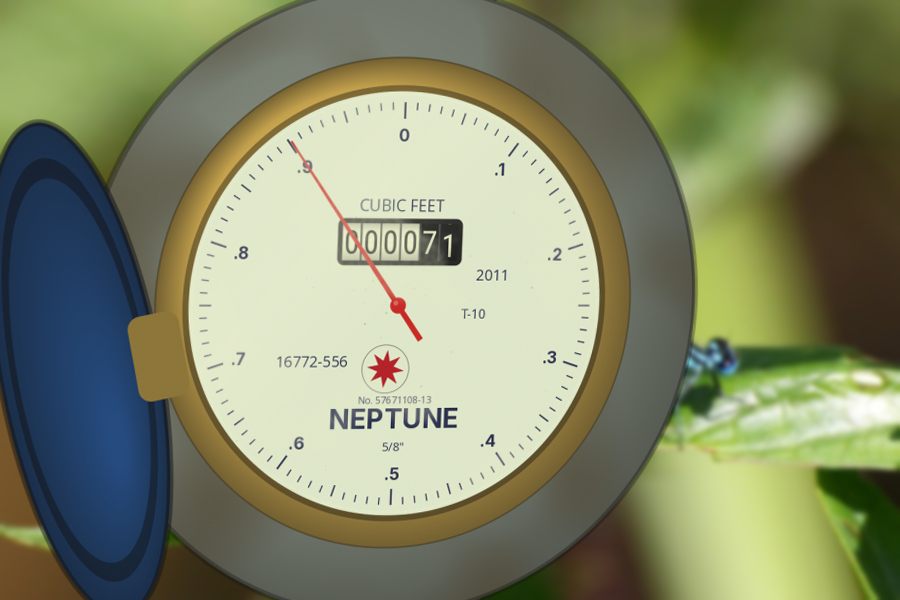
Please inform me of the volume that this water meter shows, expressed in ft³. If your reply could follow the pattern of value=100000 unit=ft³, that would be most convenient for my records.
value=70.90 unit=ft³
